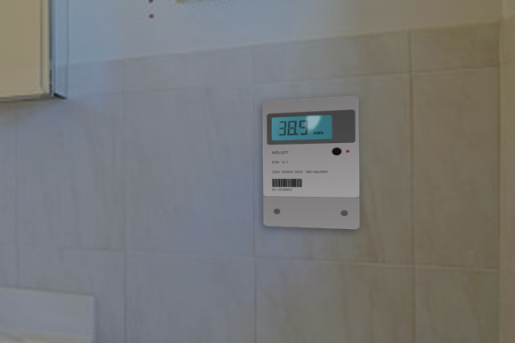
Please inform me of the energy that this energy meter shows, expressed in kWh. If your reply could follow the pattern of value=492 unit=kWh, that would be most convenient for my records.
value=38.9 unit=kWh
